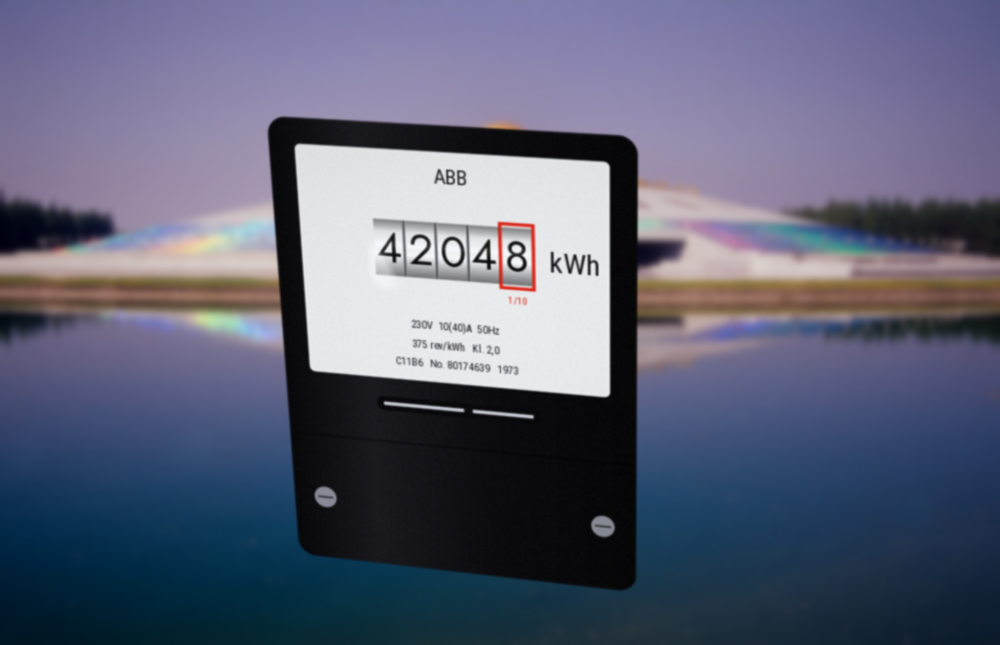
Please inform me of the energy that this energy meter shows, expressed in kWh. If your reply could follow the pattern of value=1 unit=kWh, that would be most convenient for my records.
value=4204.8 unit=kWh
